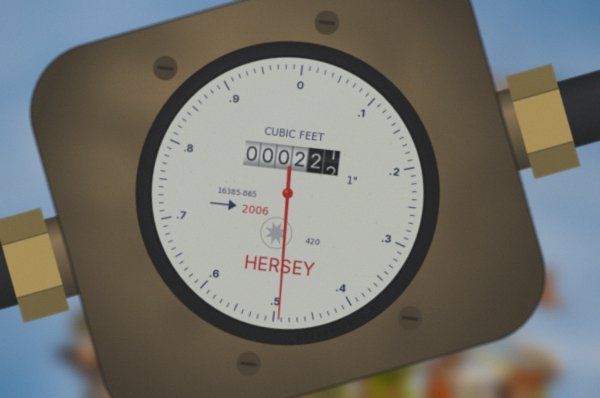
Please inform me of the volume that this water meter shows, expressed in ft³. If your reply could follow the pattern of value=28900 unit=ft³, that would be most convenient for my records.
value=221.49 unit=ft³
